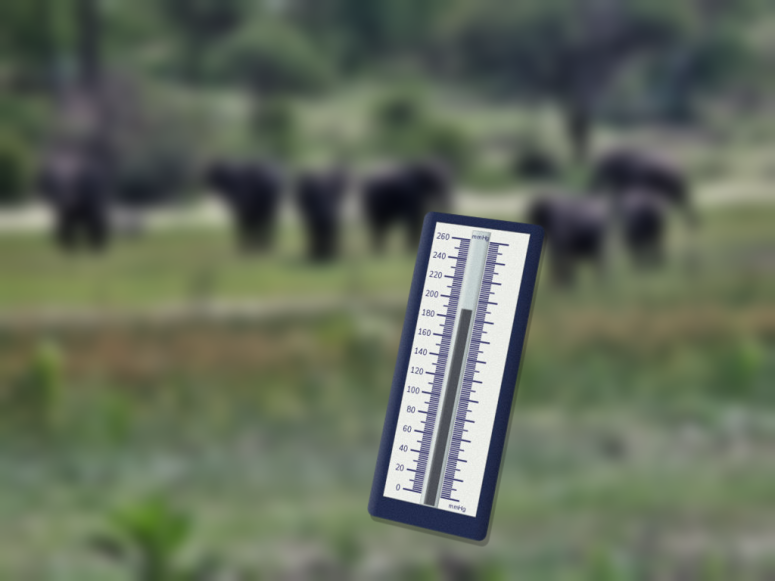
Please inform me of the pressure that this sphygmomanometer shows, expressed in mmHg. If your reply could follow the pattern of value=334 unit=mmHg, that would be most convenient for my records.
value=190 unit=mmHg
